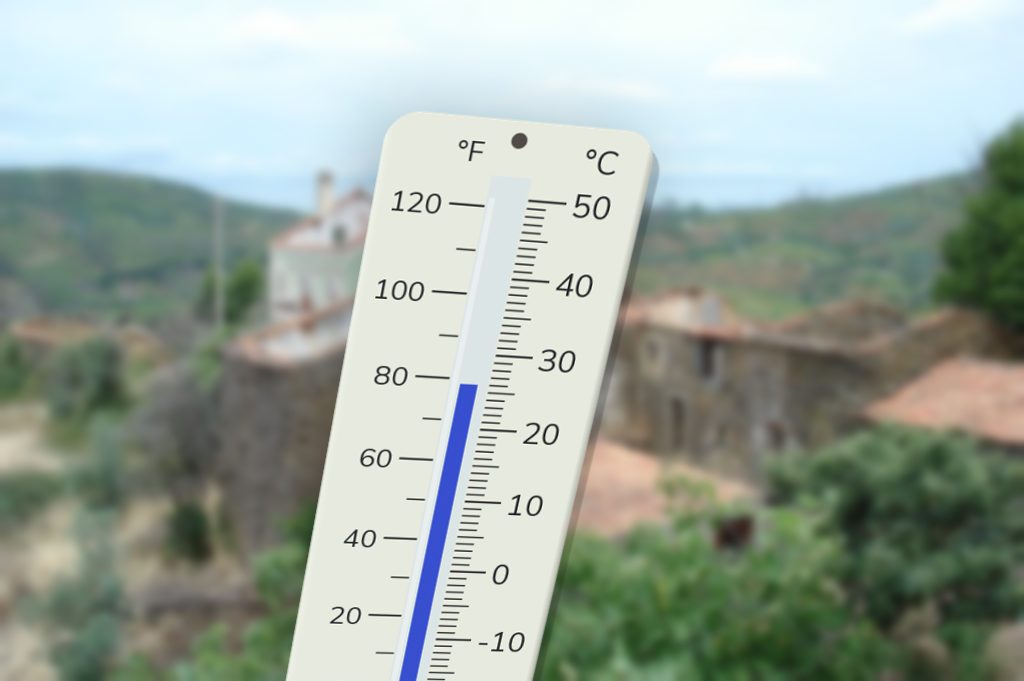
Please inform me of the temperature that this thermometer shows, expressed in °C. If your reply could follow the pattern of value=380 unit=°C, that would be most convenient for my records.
value=26 unit=°C
